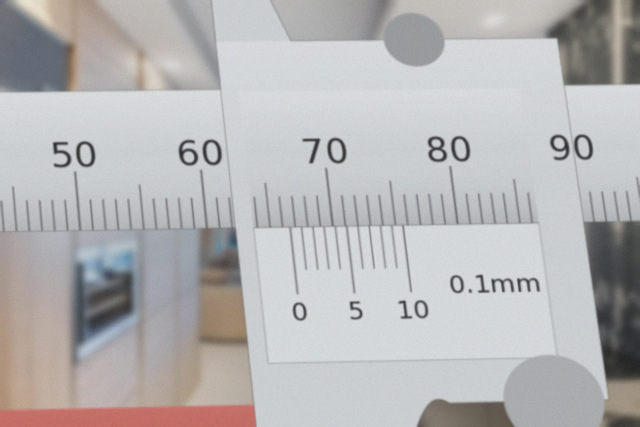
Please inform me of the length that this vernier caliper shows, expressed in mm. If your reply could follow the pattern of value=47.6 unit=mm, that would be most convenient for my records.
value=66.6 unit=mm
